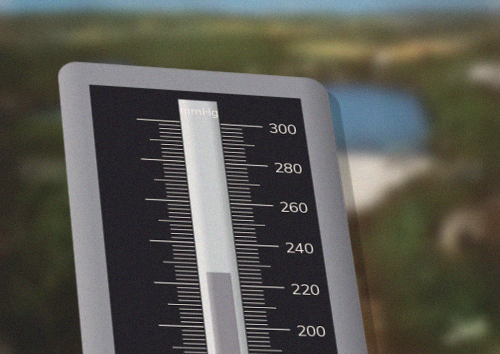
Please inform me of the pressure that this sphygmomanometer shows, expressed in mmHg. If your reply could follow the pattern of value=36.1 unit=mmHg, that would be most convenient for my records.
value=226 unit=mmHg
